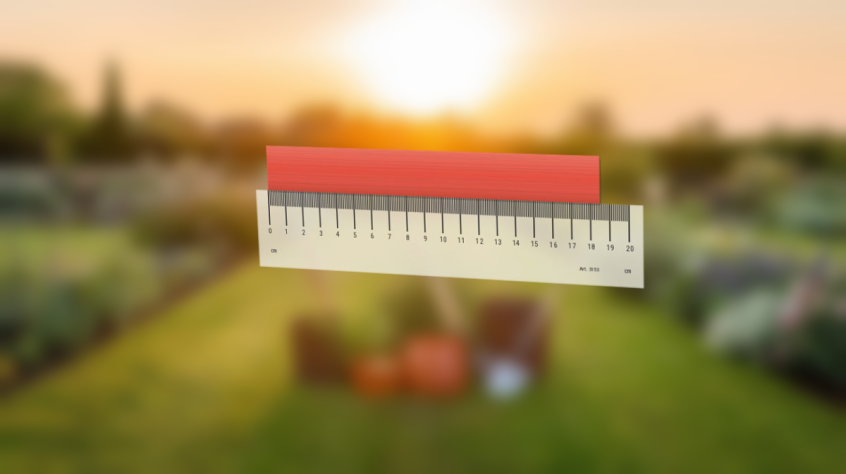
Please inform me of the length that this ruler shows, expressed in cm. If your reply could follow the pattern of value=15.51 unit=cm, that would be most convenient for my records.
value=18.5 unit=cm
